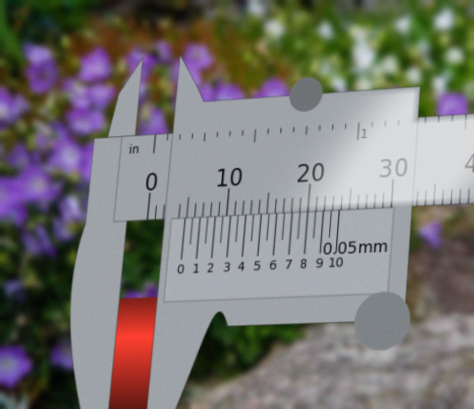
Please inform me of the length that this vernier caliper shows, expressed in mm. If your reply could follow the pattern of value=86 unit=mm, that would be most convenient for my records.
value=4.8 unit=mm
